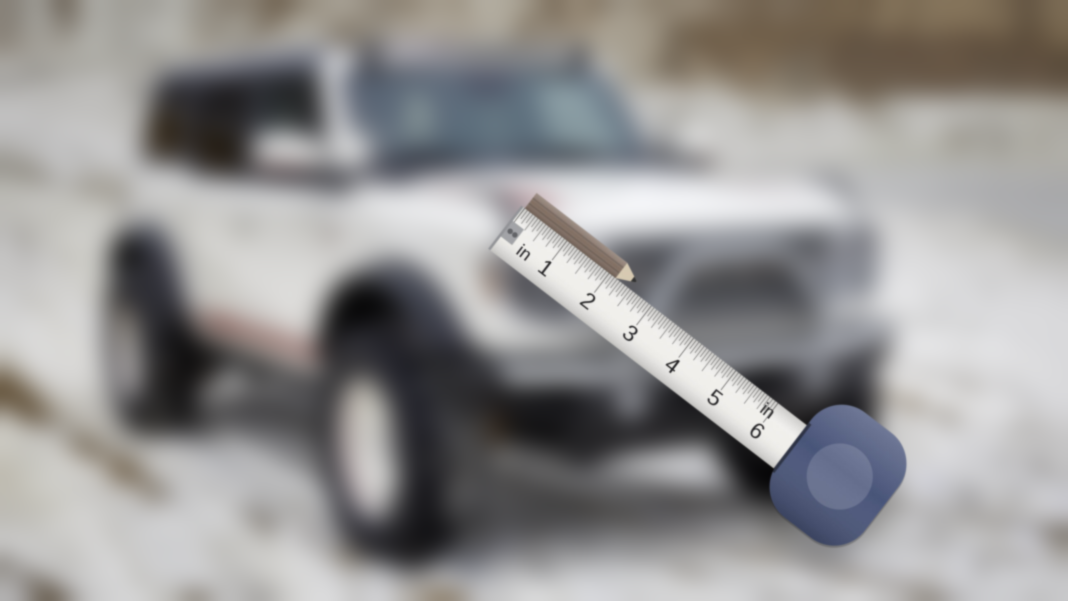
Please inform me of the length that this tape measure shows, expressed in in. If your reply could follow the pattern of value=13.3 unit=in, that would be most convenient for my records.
value=2.5 unit=in
